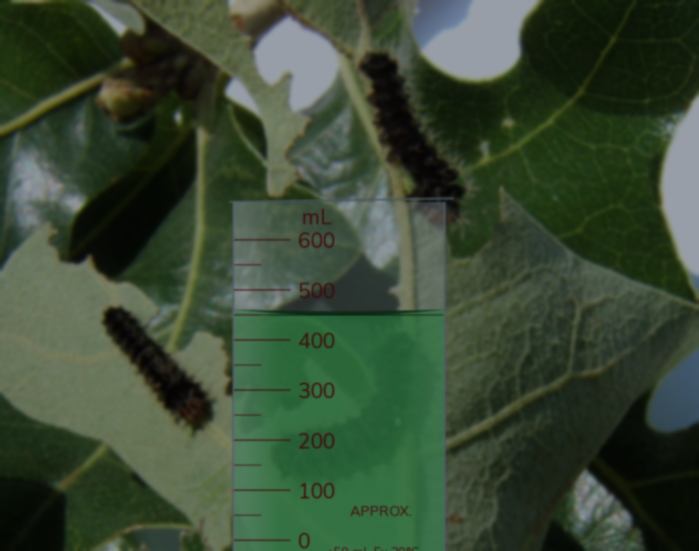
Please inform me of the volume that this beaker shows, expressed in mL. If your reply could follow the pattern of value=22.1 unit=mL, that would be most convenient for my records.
value=450 unit=mL
